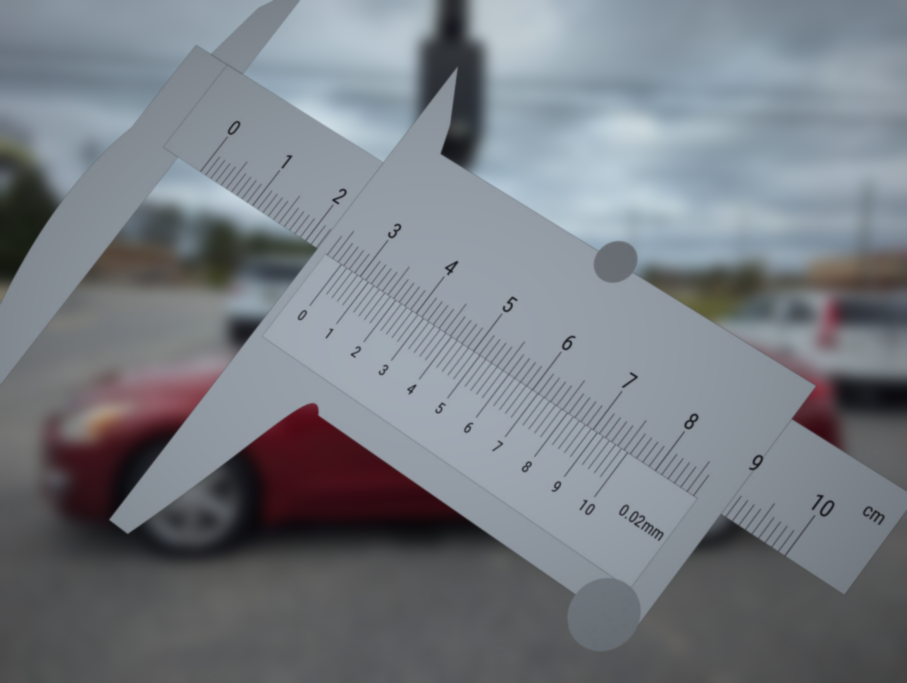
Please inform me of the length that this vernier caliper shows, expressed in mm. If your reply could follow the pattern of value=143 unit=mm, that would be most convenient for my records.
value=26.6 unit=mm
